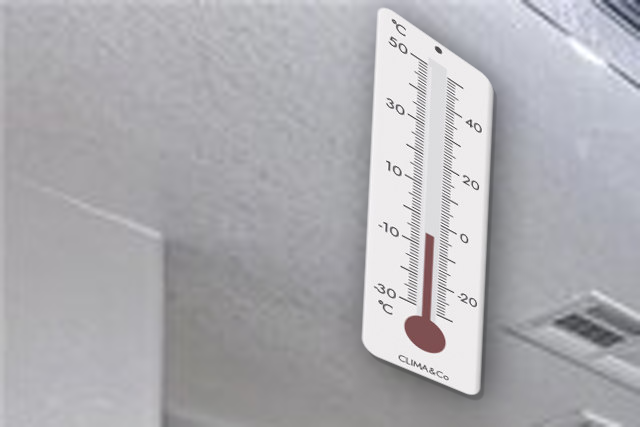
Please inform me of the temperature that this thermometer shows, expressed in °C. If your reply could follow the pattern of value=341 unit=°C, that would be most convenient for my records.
value=-5 unit=°C
